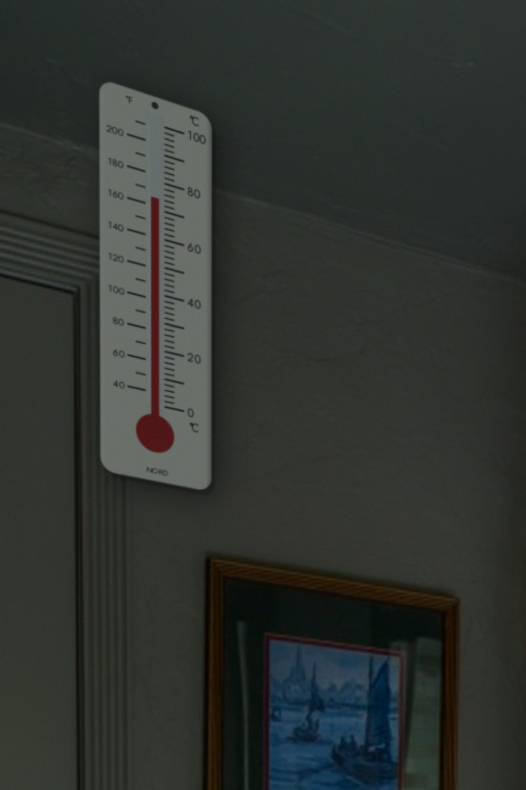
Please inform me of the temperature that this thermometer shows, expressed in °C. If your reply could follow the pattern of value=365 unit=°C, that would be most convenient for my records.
value=74 unit=°C
